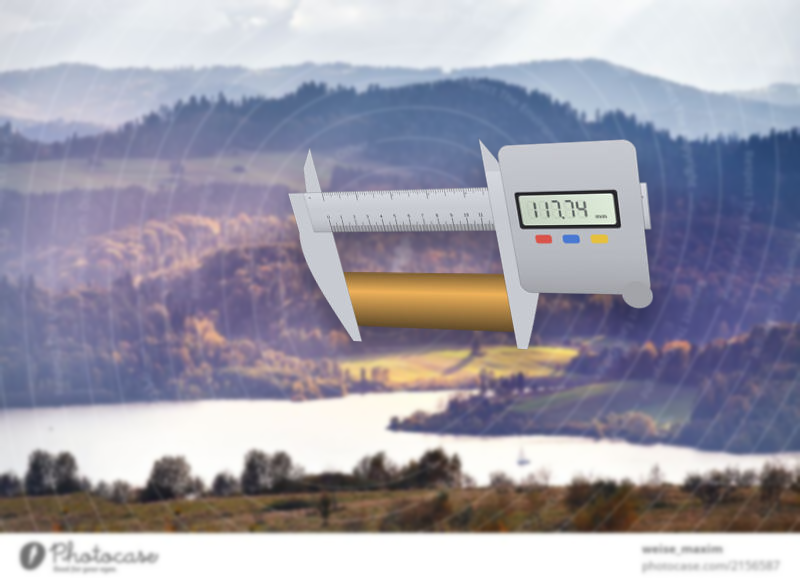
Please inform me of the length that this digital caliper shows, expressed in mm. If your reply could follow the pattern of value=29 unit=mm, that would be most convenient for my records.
value=117.74 unit=mm
